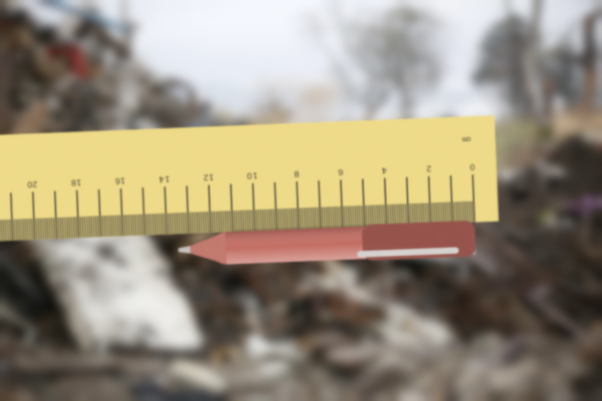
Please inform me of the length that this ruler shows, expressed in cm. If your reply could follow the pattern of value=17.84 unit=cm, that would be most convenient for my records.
value=13.5 unit=cm
